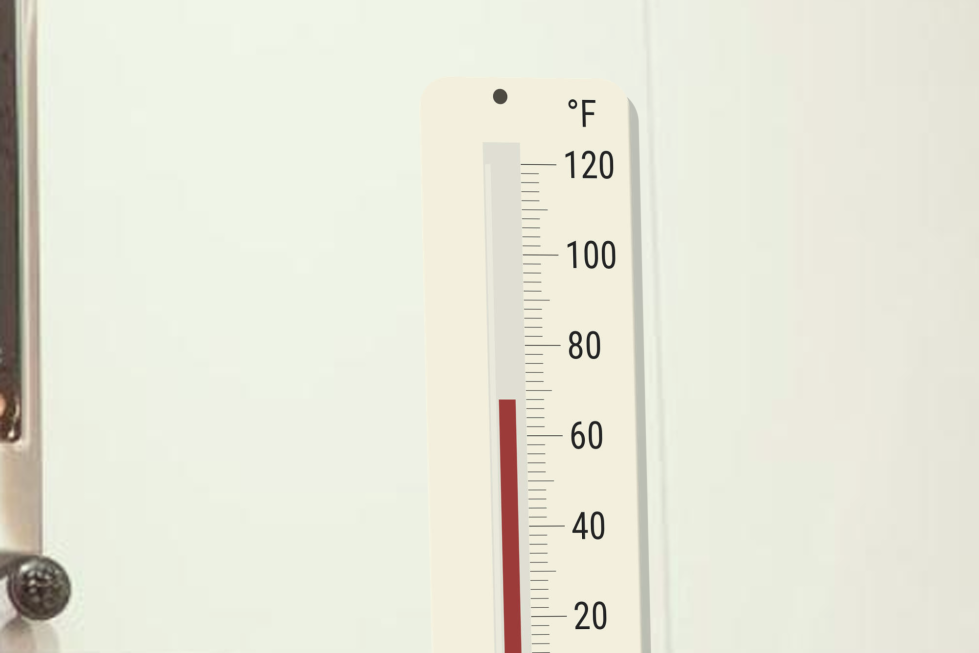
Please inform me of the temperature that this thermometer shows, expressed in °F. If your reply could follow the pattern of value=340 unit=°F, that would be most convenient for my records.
value=68 unit=°F
